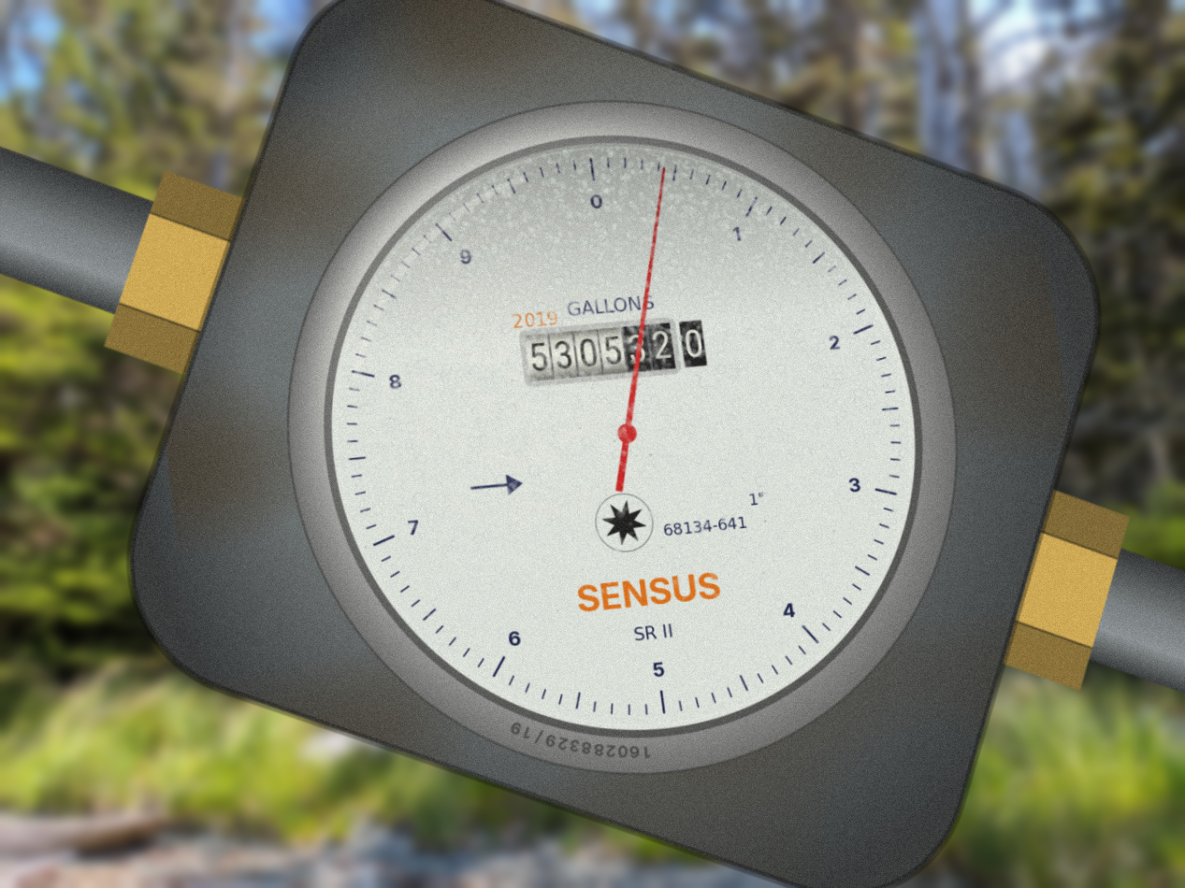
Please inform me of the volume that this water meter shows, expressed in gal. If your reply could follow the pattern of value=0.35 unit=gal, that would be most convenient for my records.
value=5305320.4 unit=gal
